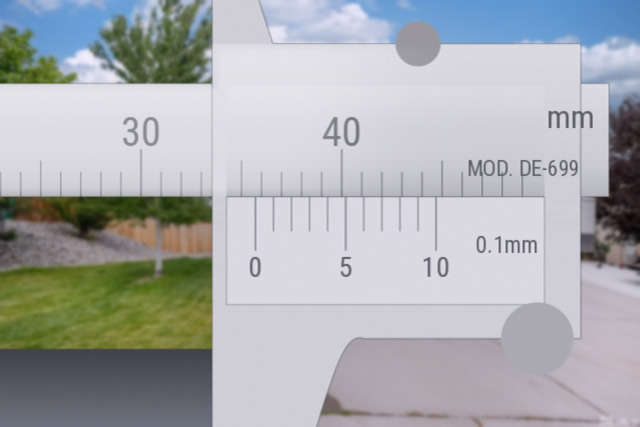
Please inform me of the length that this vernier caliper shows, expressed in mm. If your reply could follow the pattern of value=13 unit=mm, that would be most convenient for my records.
value=35.7 unit=mm
